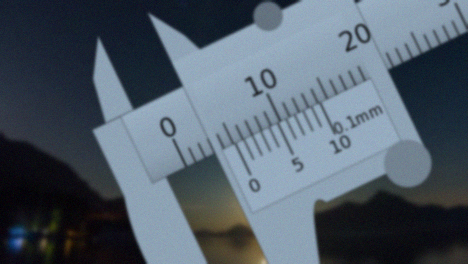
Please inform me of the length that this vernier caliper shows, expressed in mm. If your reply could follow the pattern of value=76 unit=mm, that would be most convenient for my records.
value=5.2 unit=mm
